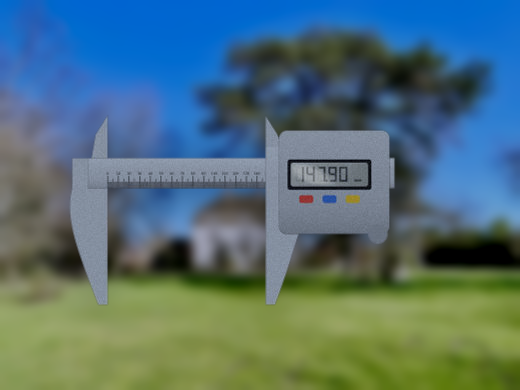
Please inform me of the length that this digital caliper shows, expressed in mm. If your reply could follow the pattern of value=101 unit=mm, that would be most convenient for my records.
value=147.90 unit=mm
